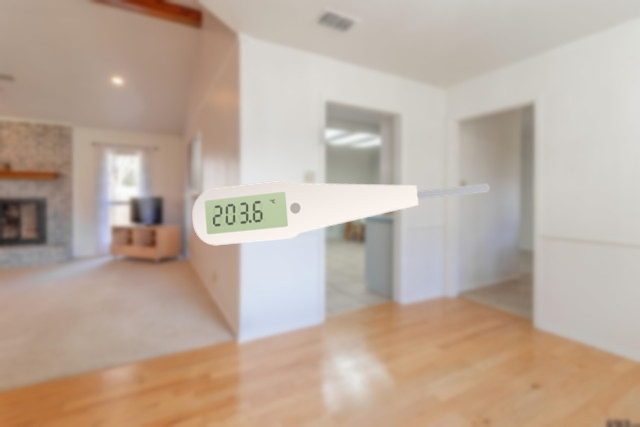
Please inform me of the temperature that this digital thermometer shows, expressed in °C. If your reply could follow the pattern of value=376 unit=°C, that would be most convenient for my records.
value=203.6 unit=°C
